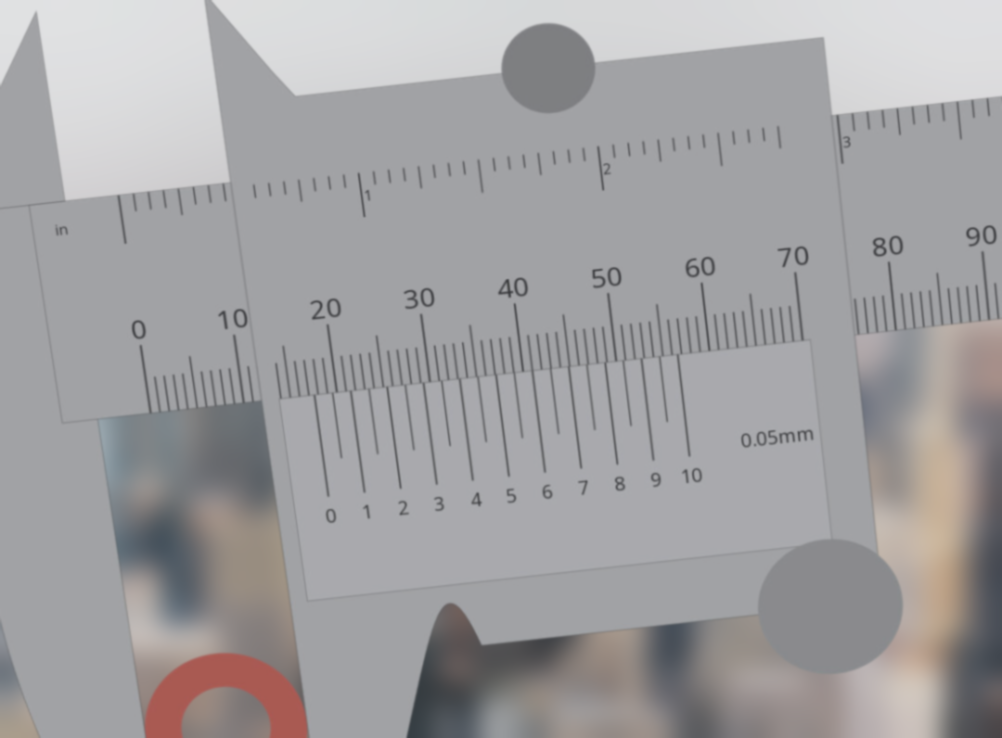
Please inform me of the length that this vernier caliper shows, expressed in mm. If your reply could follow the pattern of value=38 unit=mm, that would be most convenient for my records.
value=17.6 unit=mm
